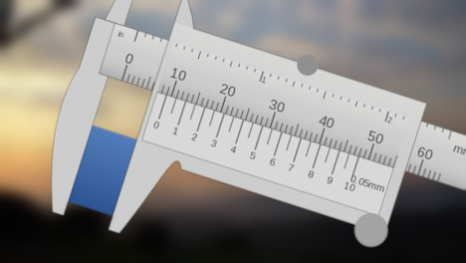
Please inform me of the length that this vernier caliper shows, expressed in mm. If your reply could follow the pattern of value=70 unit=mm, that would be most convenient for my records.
value=9.0 unit=mm
